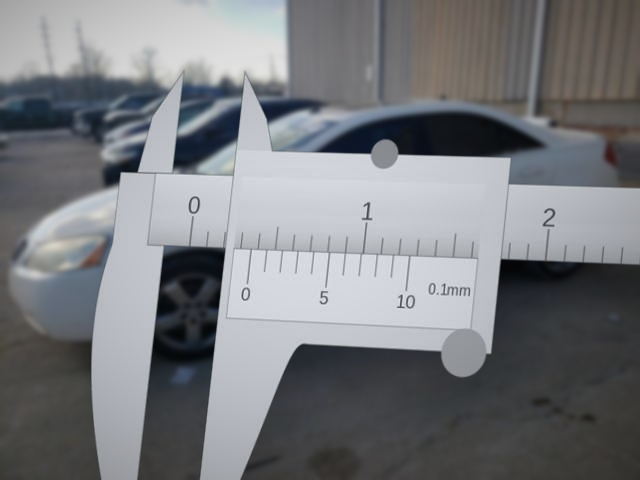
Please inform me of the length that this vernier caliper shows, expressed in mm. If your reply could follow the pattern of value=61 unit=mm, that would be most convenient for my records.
value=3.6 unit=mm
